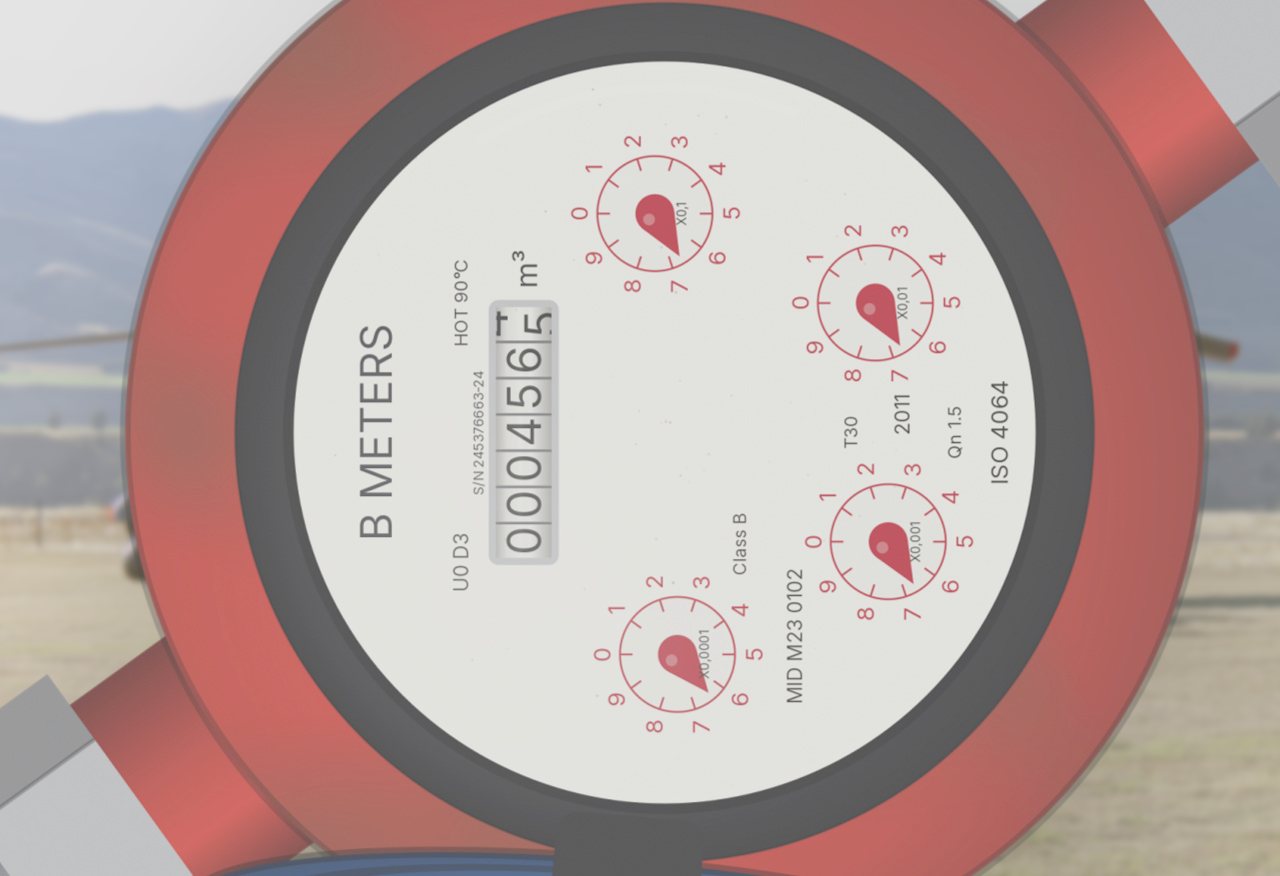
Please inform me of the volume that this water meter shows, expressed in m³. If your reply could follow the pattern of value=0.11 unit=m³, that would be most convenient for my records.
value=4564.6666 unit=m³
